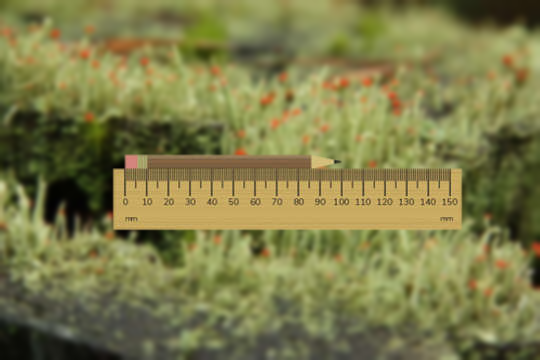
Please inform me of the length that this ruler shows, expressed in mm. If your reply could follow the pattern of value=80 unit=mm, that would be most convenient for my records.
value=100 unit=mm
